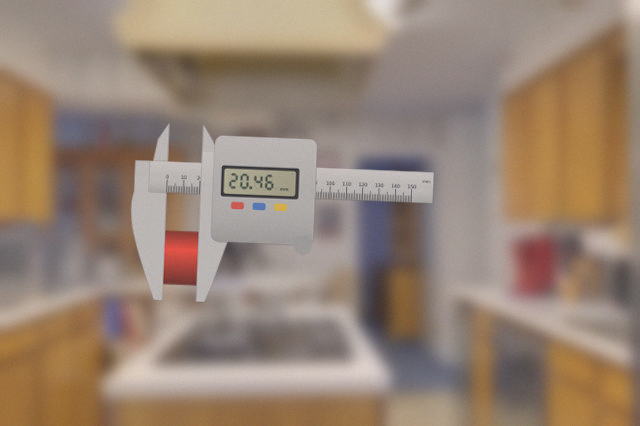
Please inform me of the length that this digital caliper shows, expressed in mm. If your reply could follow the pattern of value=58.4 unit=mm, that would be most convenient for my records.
value=20.46 unit=mm
